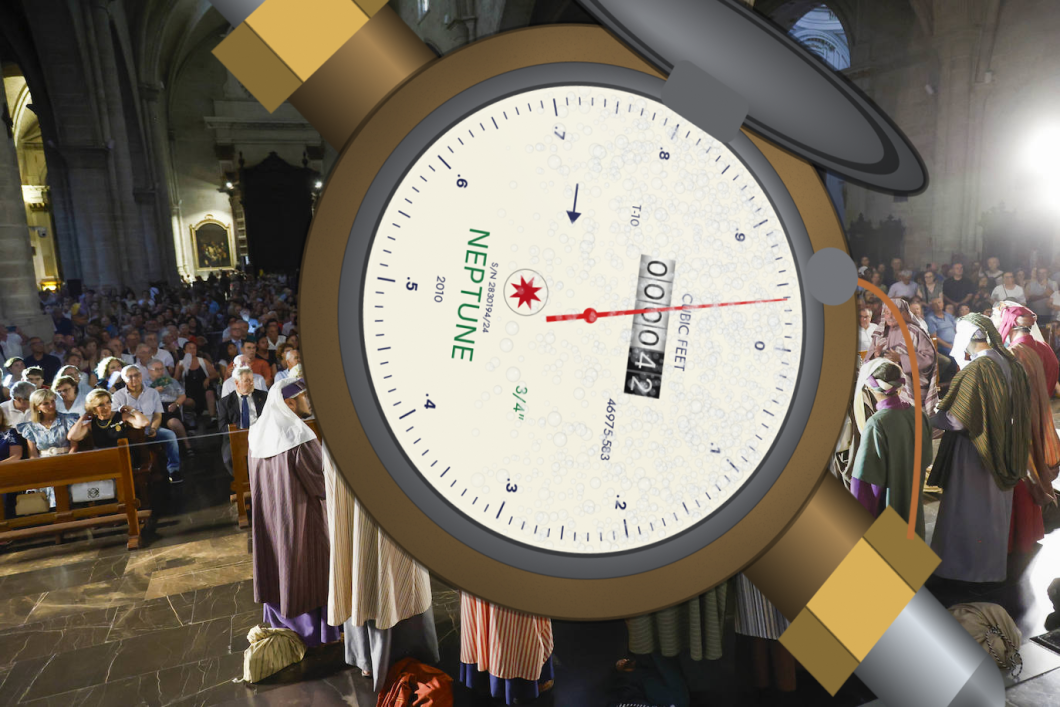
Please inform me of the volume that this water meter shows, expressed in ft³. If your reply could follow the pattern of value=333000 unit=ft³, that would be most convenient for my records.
value=41.96 unit=ft³
